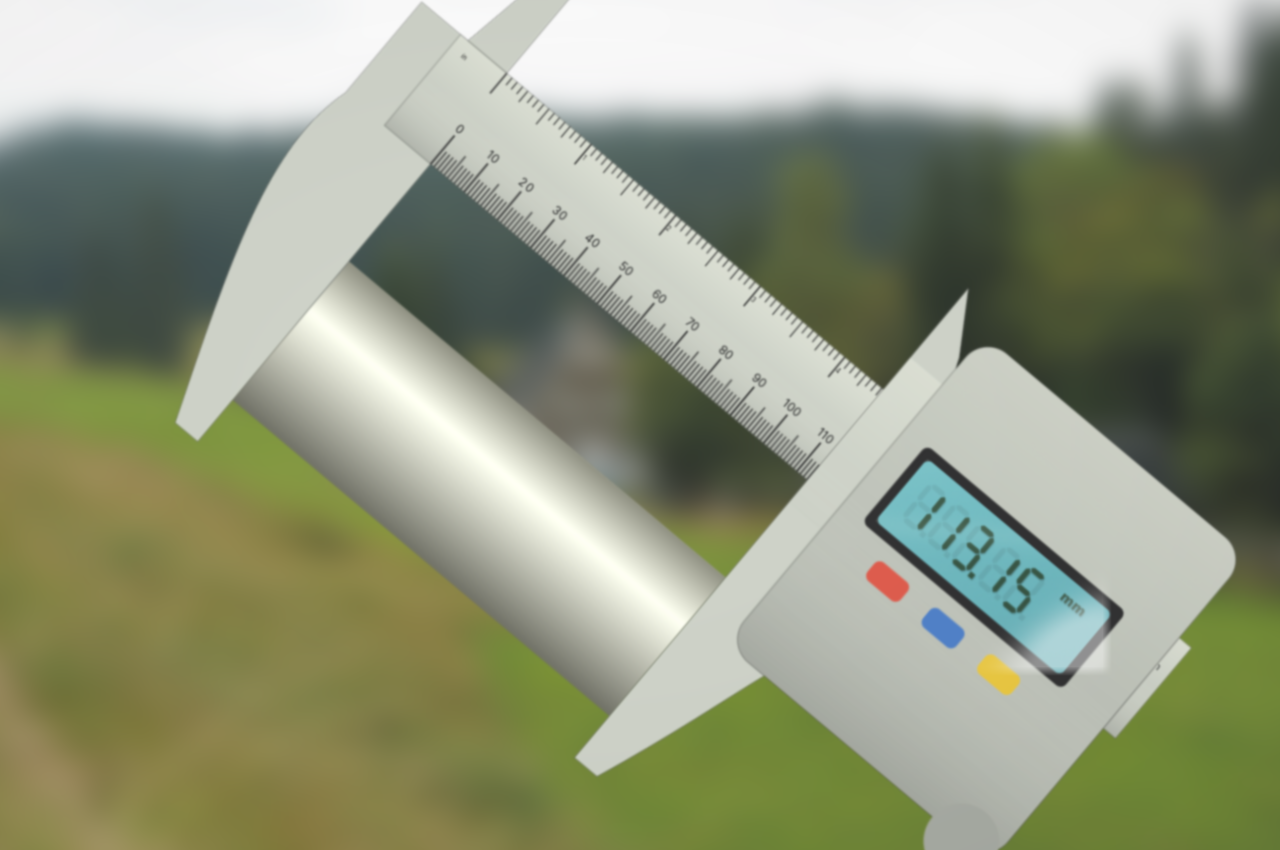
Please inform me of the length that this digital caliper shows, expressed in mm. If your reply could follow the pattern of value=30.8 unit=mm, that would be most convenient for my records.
value=113.15 unit=mm
